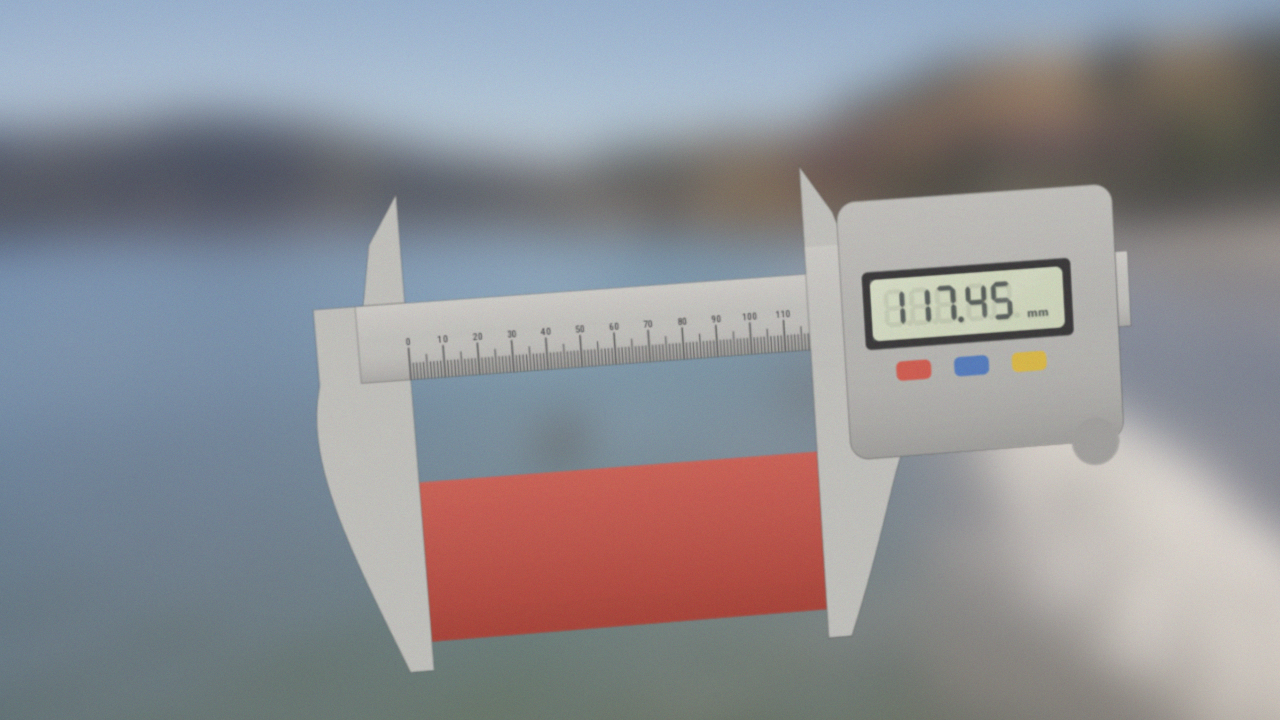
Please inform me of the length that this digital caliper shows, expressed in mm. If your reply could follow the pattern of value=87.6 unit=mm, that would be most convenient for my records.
value=117.45 unit=mm
